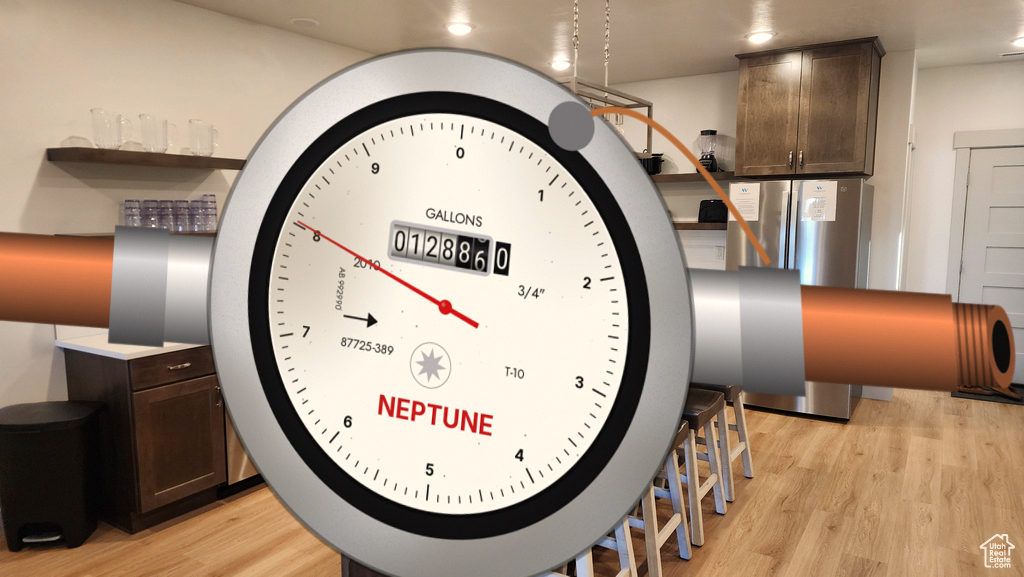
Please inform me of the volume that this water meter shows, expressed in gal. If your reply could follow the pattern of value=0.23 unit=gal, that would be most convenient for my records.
value=128858.0 unit=gal
